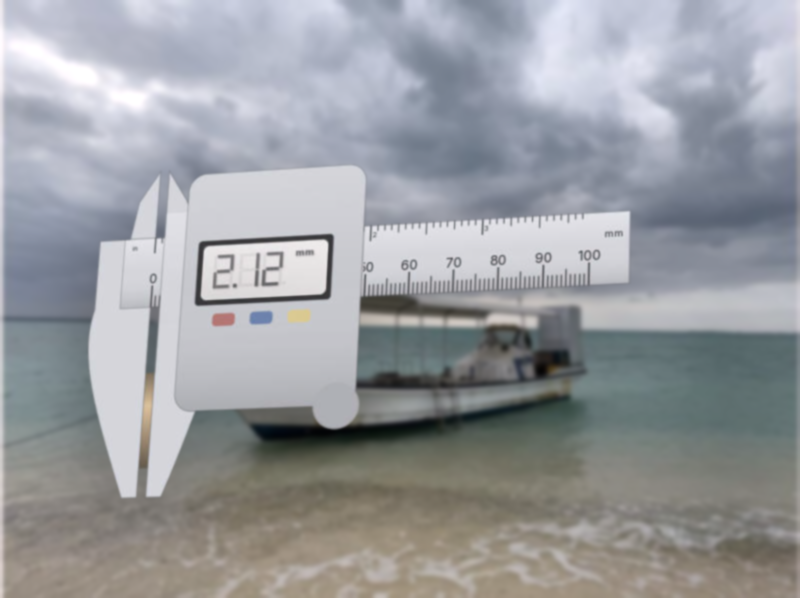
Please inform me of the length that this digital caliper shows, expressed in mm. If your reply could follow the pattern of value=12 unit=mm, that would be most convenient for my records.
value=2.12 unit=mm
